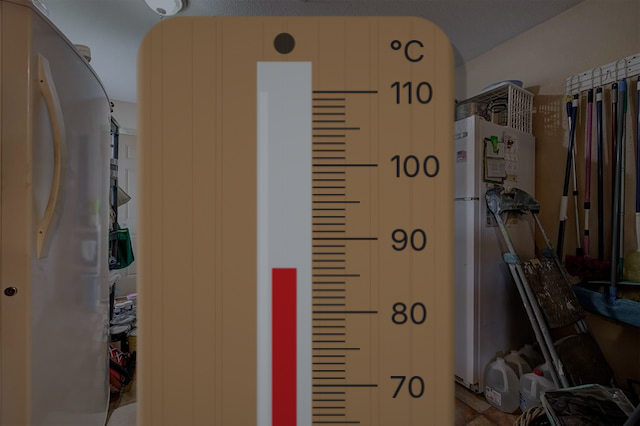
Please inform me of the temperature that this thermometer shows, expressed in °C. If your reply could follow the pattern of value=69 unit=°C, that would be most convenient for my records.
value=86 unit=°C
